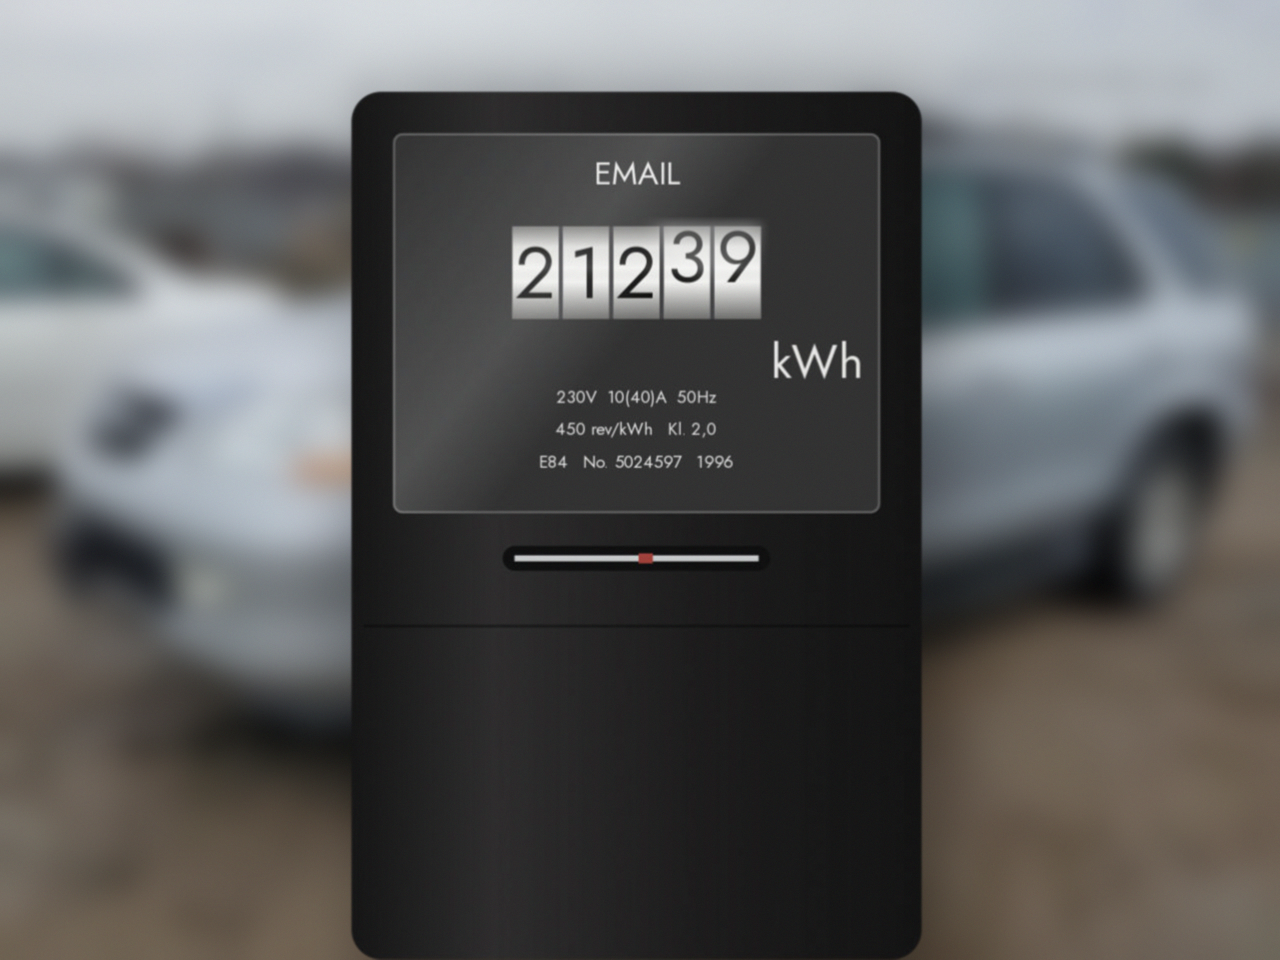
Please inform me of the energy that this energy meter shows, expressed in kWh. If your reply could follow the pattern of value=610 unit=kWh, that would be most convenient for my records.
value=21239 unit=kWh
